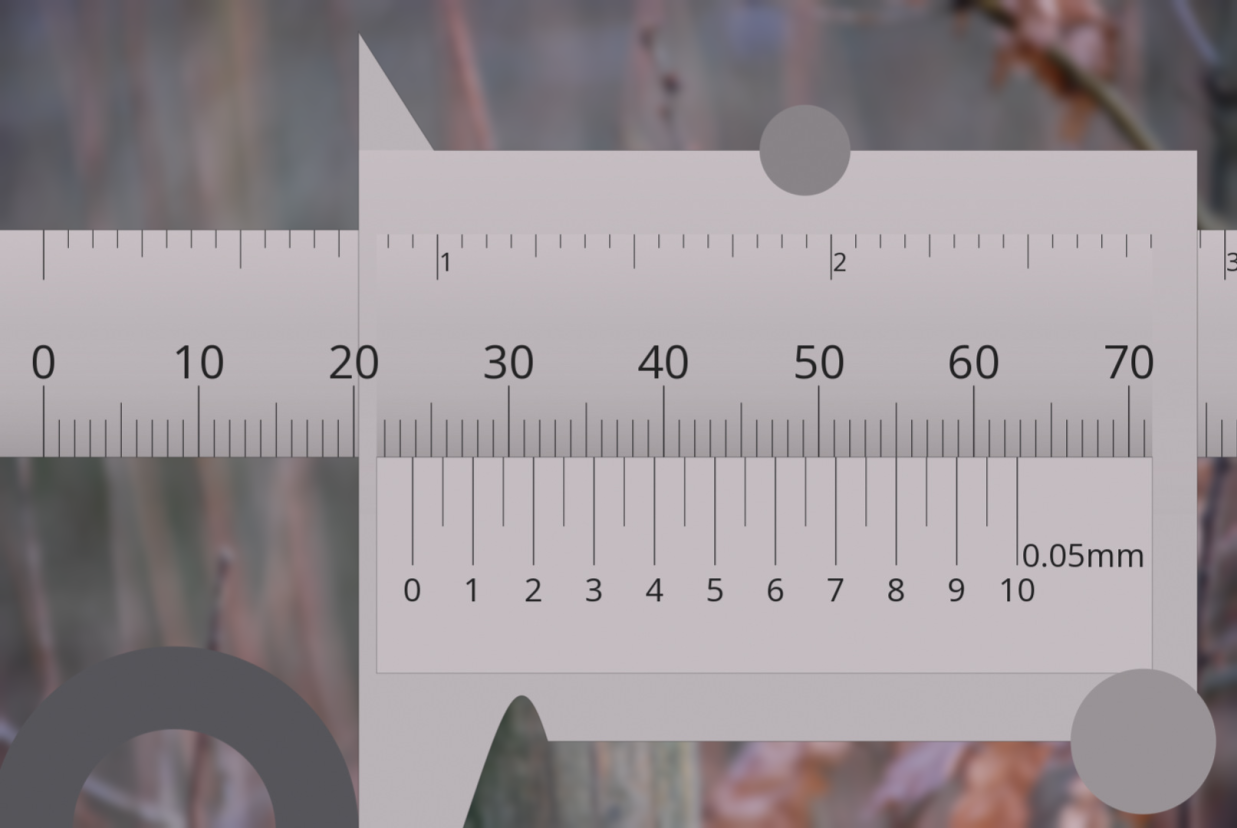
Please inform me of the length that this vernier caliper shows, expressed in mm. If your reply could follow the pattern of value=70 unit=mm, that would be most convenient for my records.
value=23.8 unit=mm
